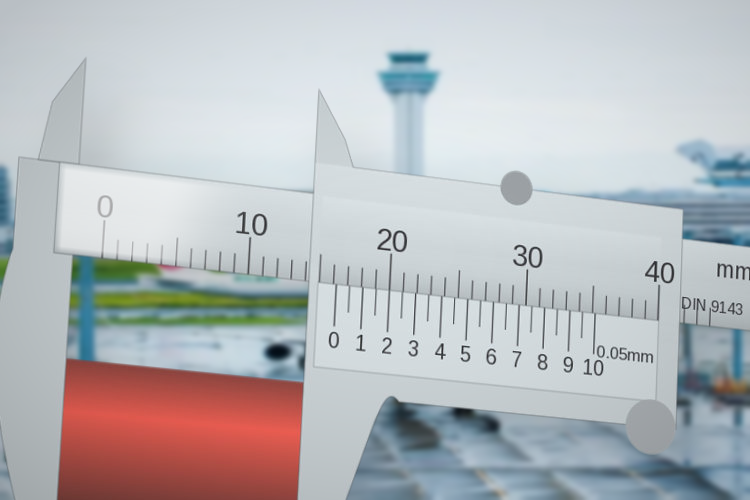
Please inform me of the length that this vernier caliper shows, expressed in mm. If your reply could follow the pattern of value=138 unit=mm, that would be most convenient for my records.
value=16.2 unit=mm
